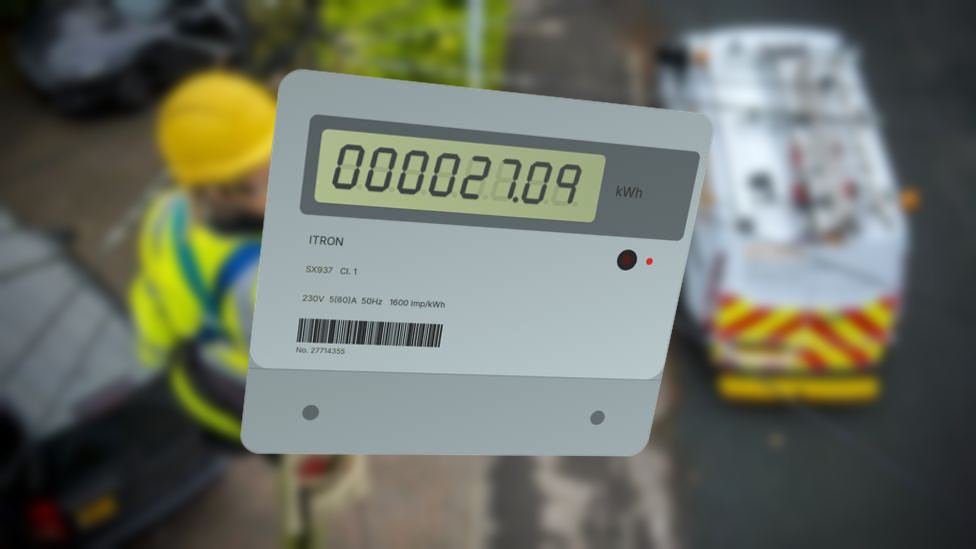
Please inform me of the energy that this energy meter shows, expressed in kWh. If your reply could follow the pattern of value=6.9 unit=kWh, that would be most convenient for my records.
value=27.09 unit=kWh
